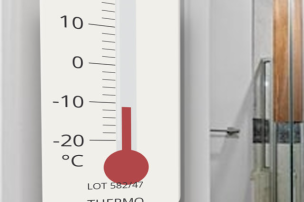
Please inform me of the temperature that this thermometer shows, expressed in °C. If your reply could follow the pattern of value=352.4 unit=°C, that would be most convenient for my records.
value=-11 unit=°C
